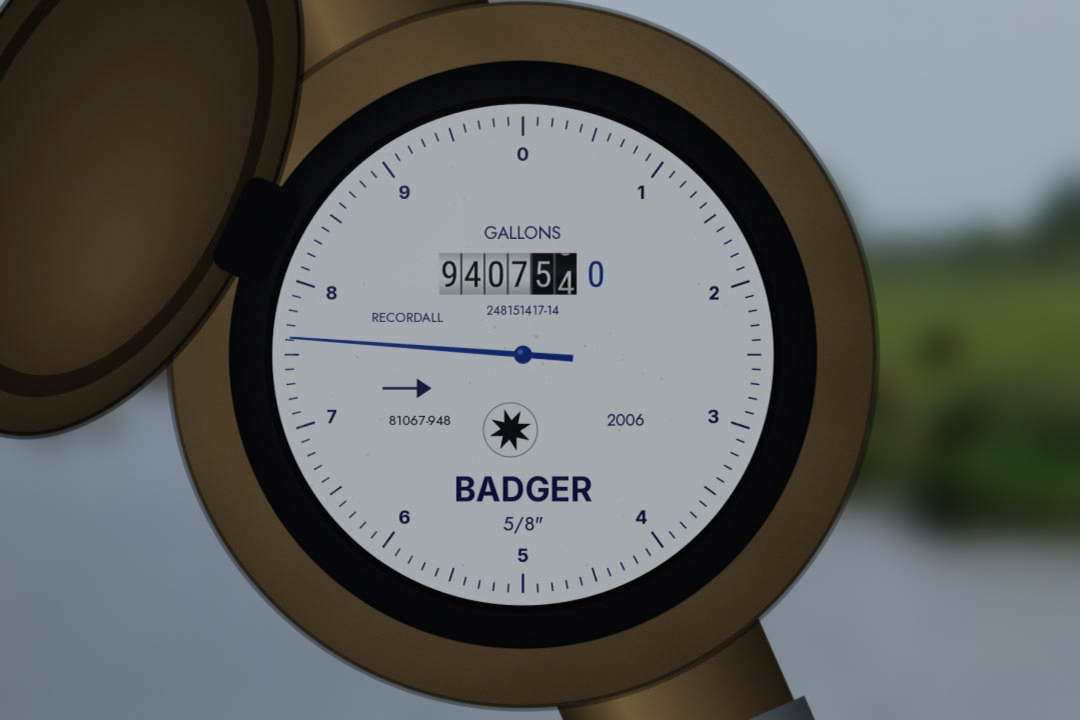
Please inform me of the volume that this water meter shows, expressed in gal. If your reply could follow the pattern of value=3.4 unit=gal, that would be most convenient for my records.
value=9407537.6 unit=gal
